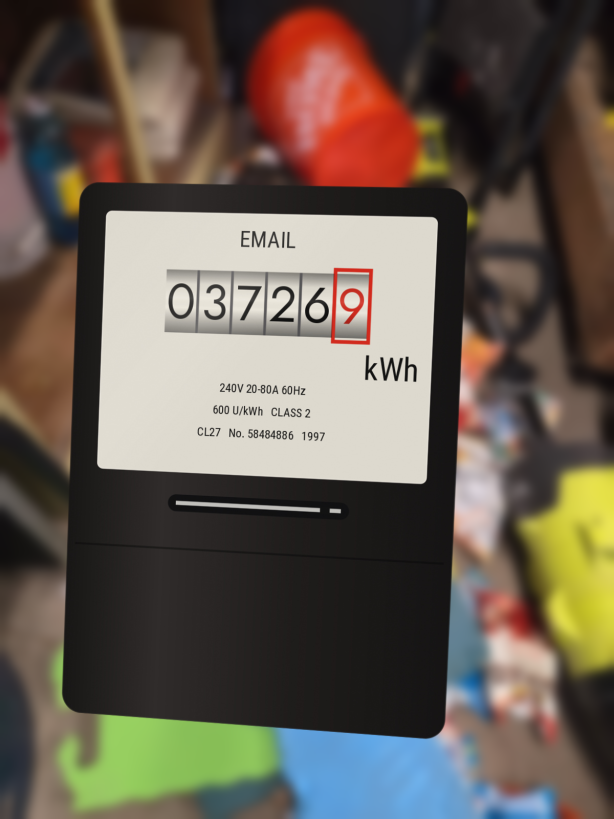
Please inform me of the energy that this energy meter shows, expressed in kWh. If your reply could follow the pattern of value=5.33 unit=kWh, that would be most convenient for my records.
value=3726.9 unit=kWh
